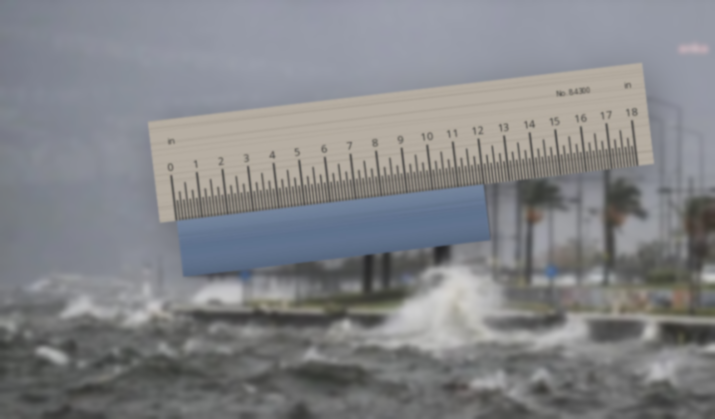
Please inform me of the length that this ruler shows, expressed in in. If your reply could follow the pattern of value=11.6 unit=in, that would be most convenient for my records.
value=12 unit=in
